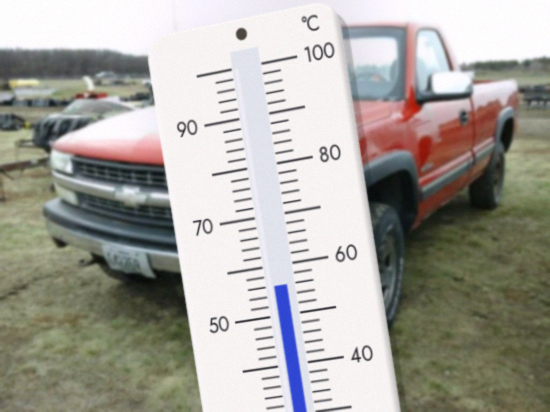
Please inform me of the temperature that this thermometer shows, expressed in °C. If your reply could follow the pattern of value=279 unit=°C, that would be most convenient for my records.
value=56 unit=°C
